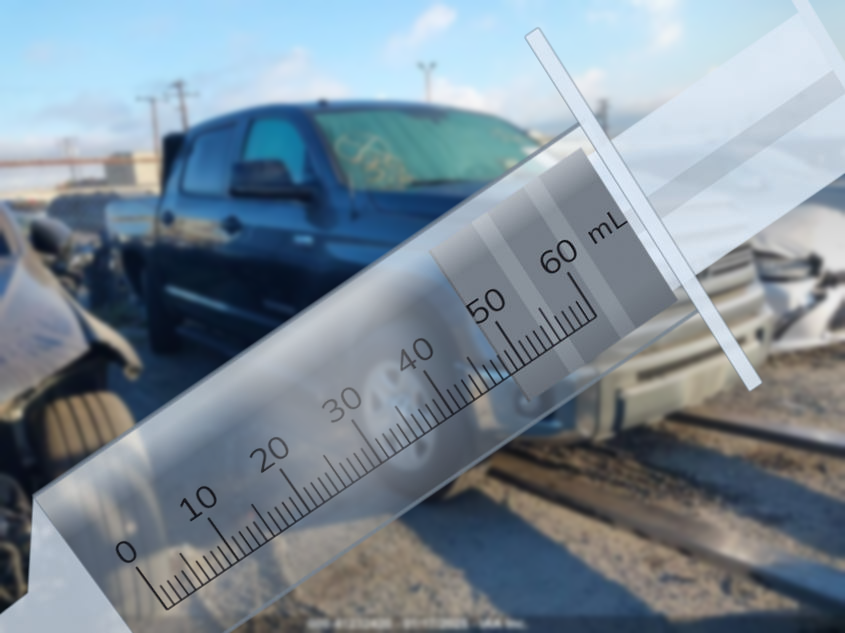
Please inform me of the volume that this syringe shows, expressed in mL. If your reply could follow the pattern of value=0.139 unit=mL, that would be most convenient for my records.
value=48 unit=mL
